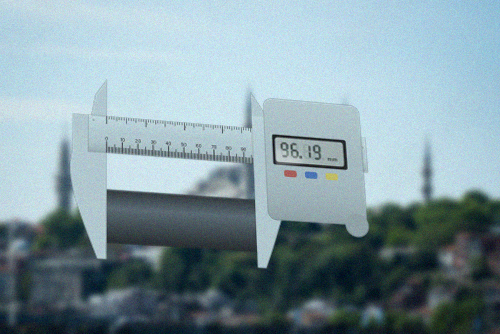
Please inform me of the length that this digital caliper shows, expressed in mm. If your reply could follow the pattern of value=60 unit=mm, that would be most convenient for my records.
value=96.19 unit=mm
